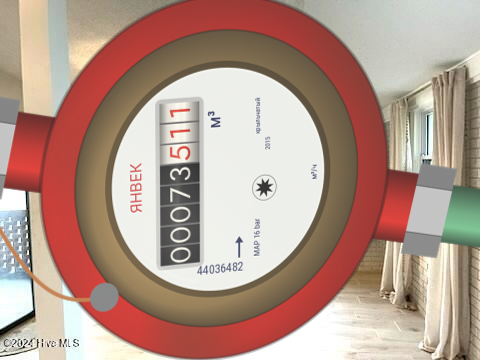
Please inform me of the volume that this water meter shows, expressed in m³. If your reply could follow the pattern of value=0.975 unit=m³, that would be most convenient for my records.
value=73.511 unit=m³
